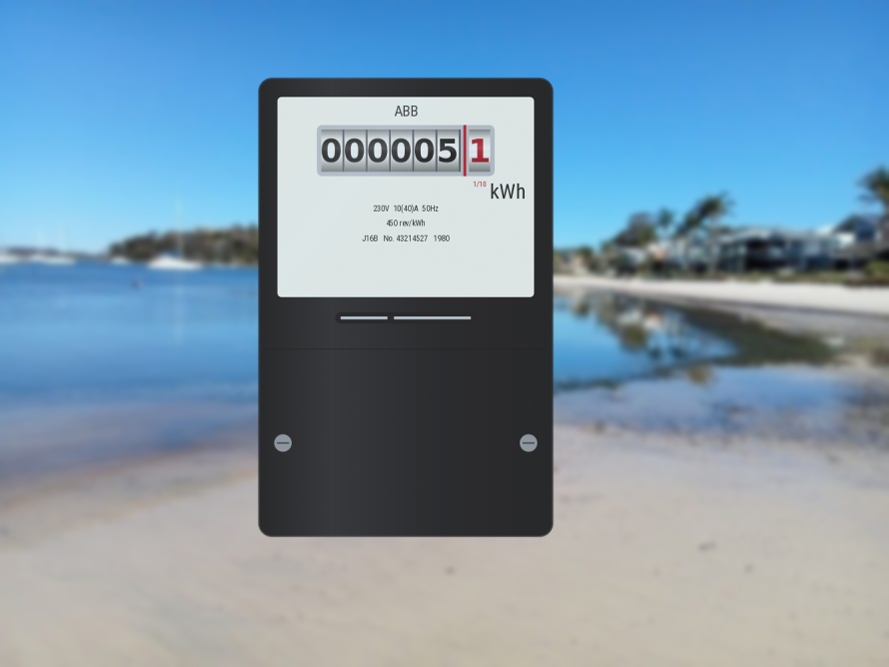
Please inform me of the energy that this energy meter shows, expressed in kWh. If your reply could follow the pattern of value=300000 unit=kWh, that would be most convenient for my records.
value=5.1 unit=kWh
